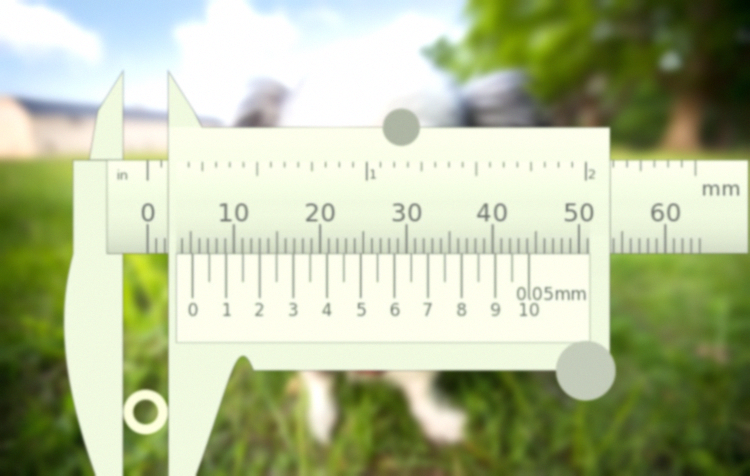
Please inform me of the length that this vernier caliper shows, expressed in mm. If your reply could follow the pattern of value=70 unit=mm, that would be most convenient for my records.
value=5.2 unit=mm
